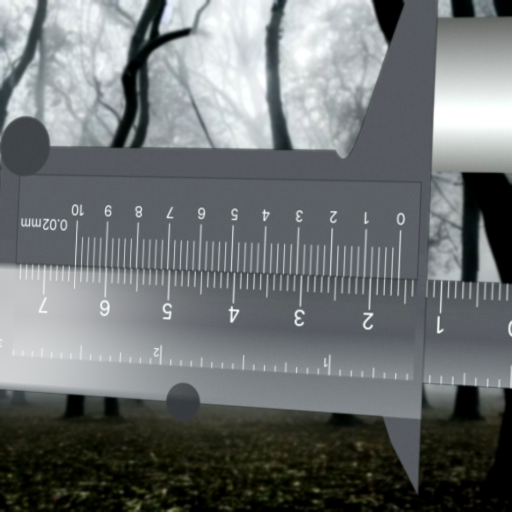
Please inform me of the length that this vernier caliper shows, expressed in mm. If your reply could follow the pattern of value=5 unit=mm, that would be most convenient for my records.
value=16.0 unit=mm
